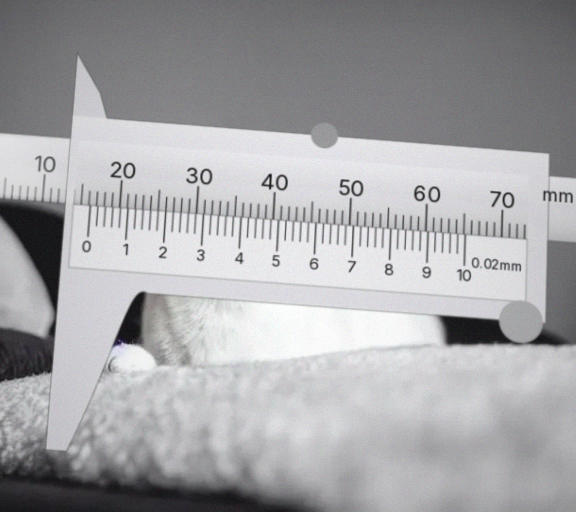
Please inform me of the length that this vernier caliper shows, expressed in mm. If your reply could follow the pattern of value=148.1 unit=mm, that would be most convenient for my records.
value=16.2 unit=mm
